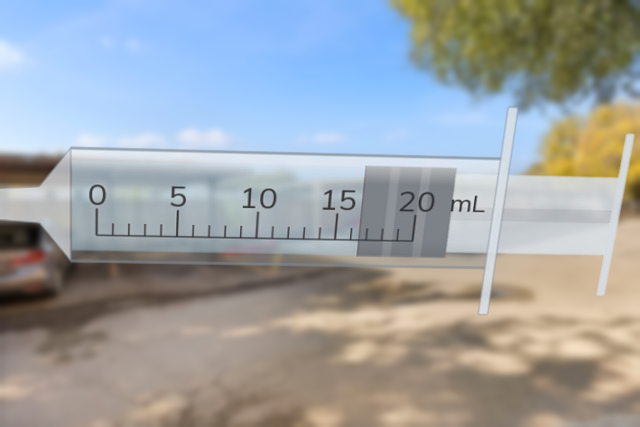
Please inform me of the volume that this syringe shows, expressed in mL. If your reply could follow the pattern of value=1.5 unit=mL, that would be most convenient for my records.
value=16.5 unit=mL
